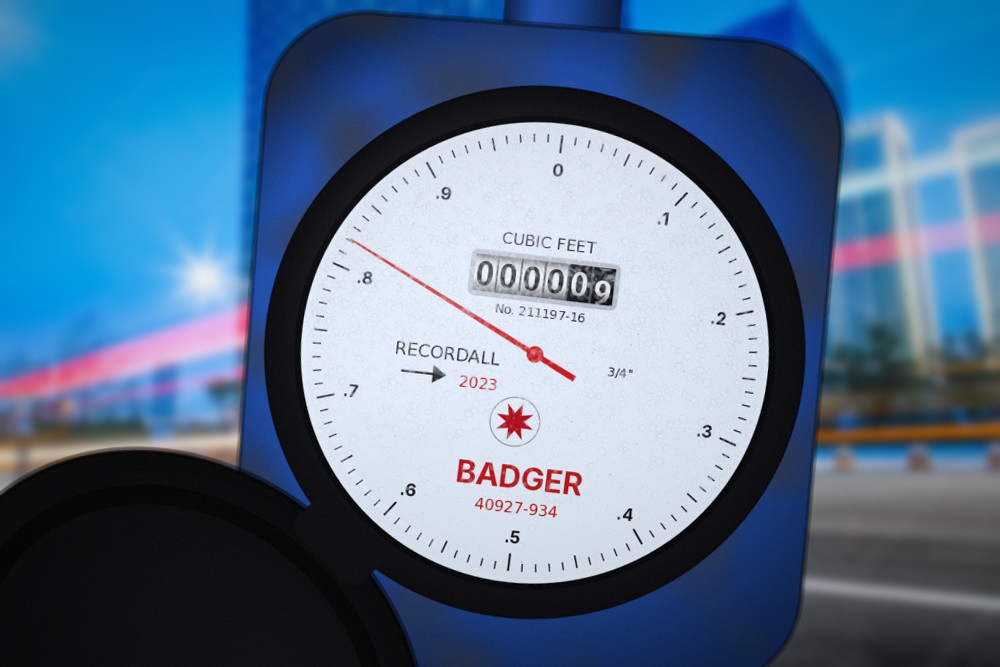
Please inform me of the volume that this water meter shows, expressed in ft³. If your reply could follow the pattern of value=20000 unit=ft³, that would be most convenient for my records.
value=8.82 unit=ft³
